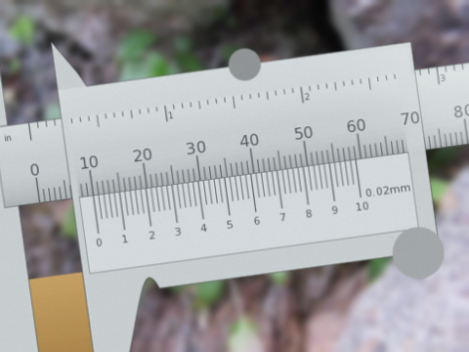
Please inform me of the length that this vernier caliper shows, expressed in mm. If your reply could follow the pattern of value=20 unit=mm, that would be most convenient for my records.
value=10.0 unit=mm
